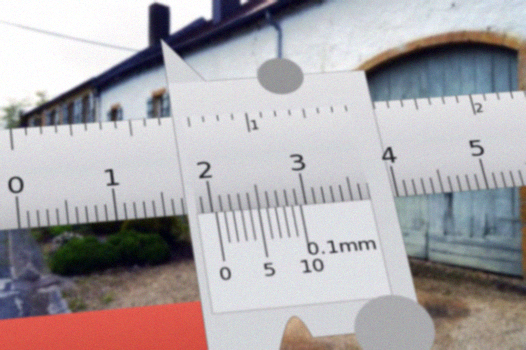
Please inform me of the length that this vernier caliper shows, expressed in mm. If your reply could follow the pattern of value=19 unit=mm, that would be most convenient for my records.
value=20.4 unit=mm
